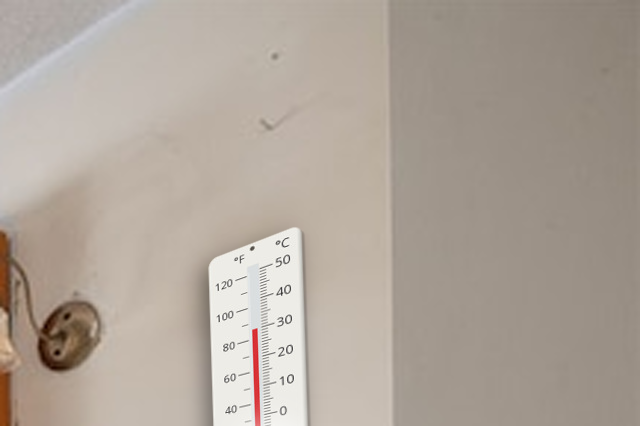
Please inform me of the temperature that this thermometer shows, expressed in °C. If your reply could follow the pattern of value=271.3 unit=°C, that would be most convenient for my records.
value=30 unit=°C
